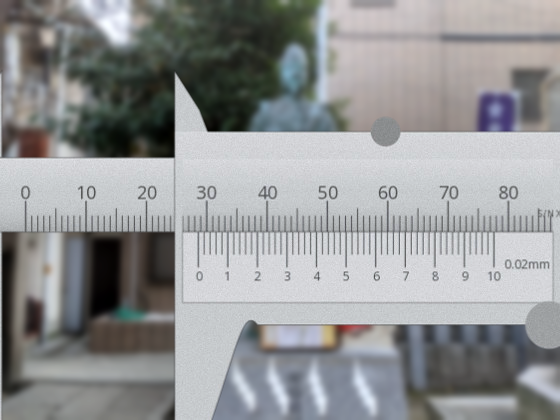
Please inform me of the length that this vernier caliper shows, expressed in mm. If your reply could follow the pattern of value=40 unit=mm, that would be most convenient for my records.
value=28.6 unit=mm
